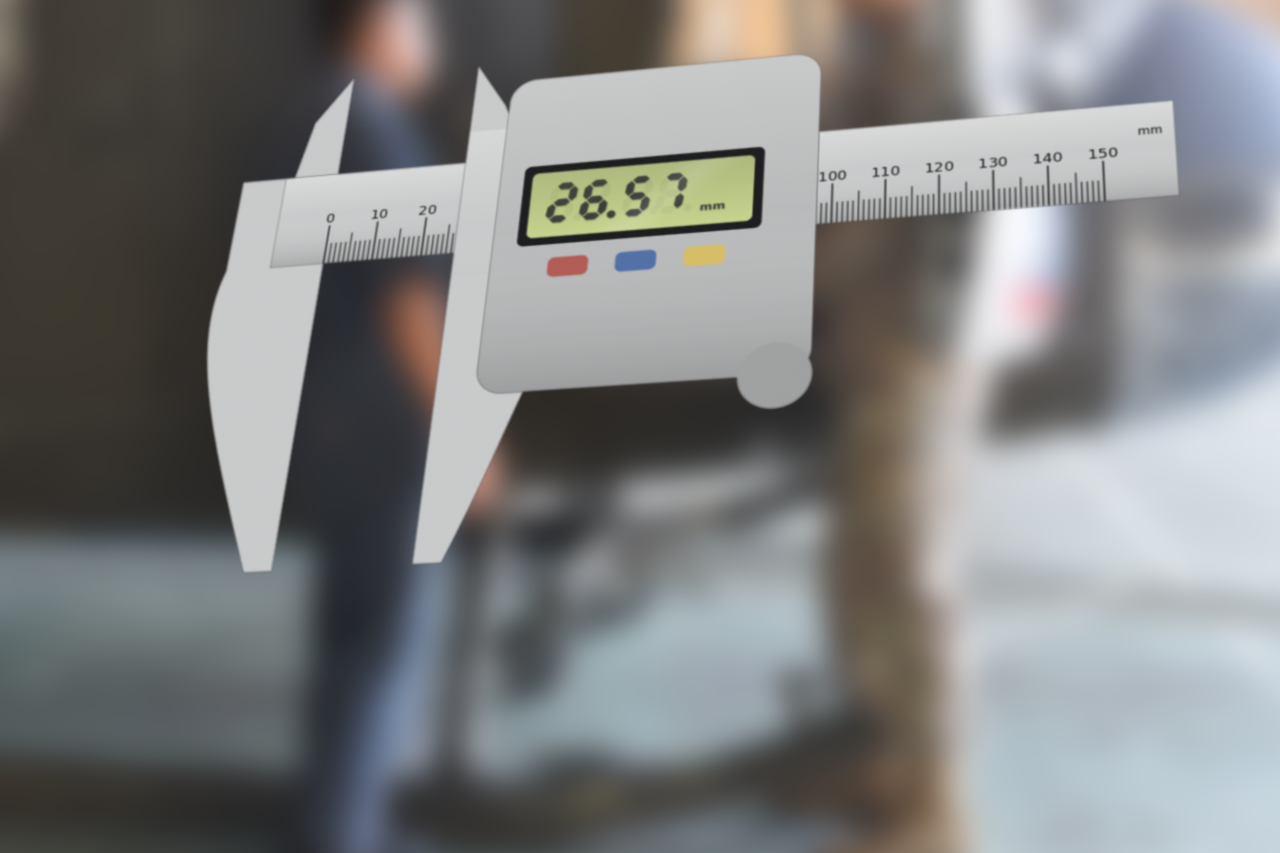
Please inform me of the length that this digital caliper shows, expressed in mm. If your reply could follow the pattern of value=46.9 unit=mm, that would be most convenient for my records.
value=26.57 unit=mm
